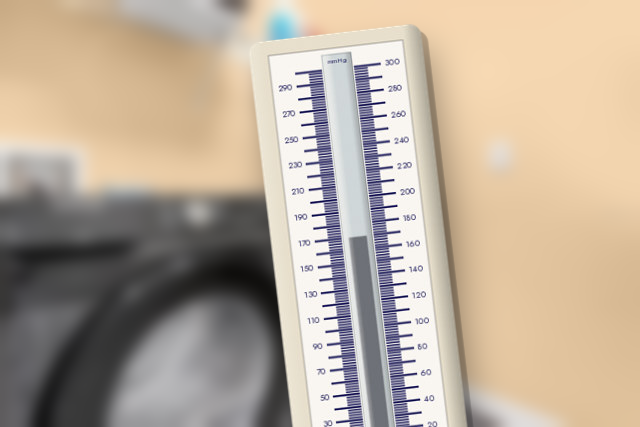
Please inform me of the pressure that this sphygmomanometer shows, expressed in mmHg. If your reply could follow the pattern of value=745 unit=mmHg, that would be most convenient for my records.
value=170 unit=mmHg
